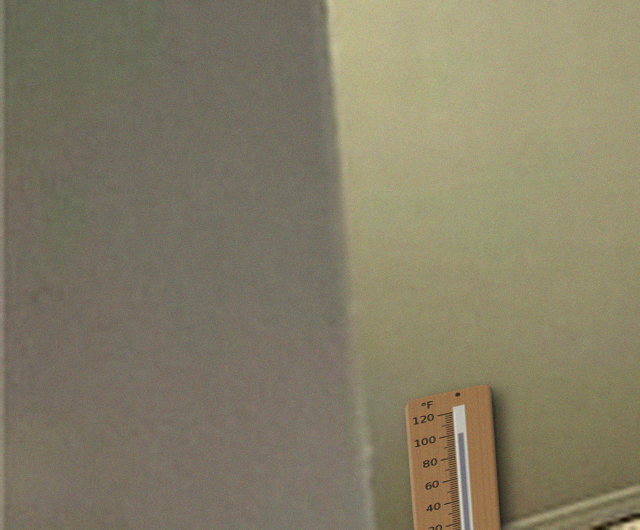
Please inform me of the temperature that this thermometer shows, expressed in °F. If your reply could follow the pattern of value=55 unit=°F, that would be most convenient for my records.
value=100 unit=°F
